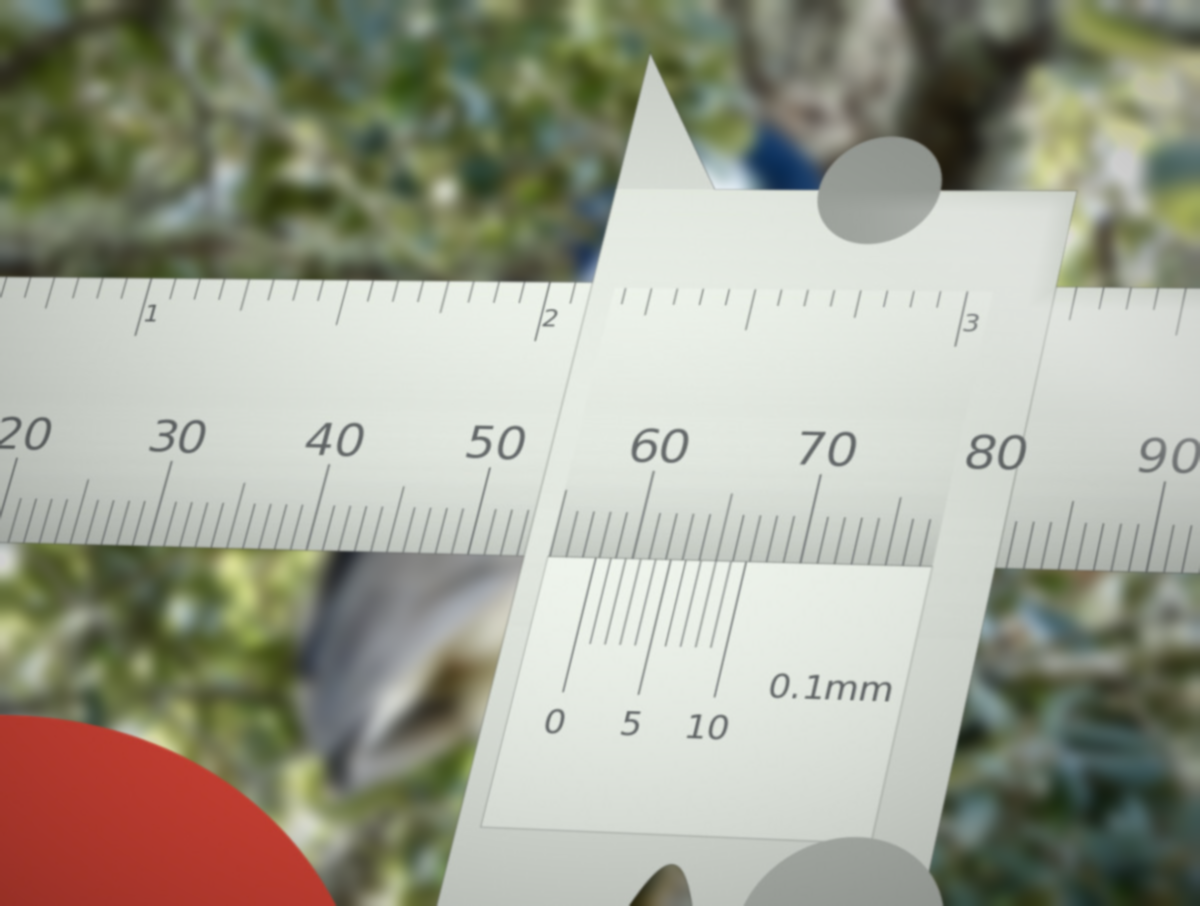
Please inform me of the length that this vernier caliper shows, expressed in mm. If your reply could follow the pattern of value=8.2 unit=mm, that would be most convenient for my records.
value=57.8 unit=mm
